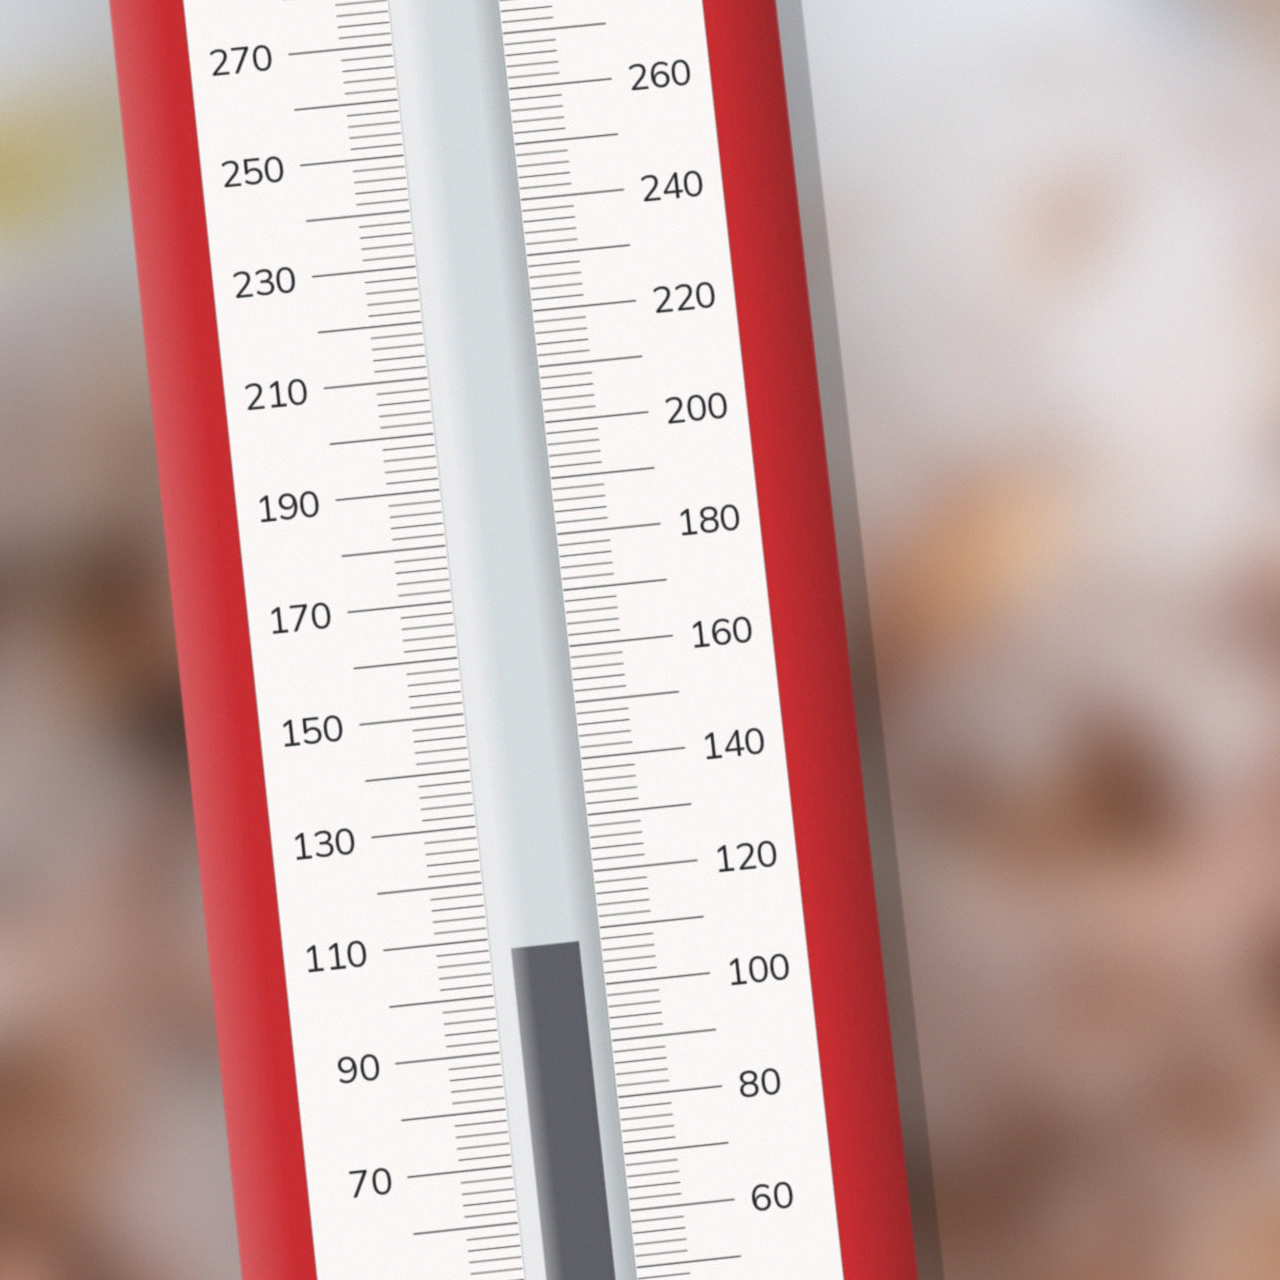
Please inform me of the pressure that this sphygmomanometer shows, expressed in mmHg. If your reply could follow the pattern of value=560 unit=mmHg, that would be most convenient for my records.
value=108 unit=mmHg
